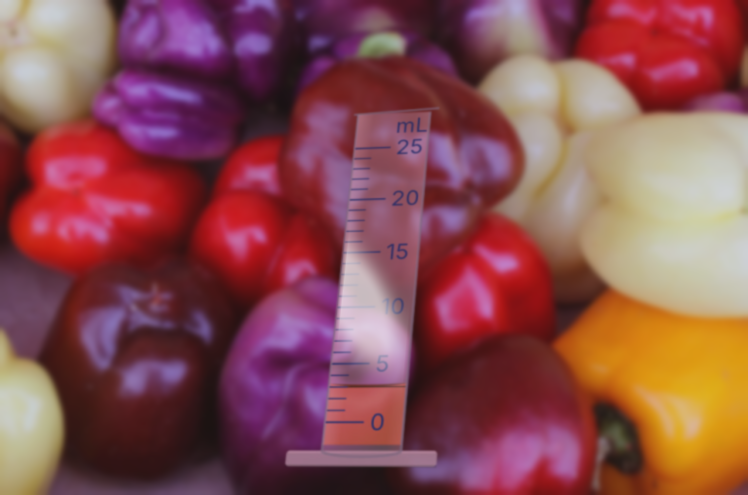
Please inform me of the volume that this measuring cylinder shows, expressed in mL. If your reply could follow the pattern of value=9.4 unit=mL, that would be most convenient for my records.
value=3 unit=mL
